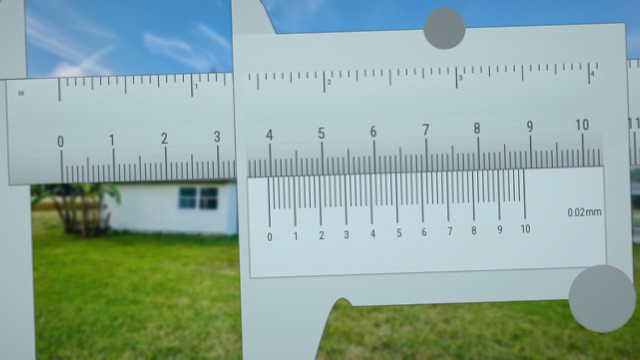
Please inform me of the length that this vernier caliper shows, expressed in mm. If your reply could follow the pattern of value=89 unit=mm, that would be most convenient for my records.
value=39.5 unit=mm
